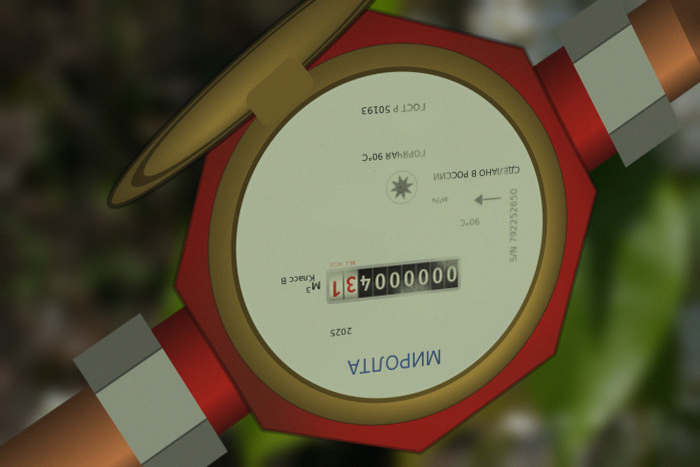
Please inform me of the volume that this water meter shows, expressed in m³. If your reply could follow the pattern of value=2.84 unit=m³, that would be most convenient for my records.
value=4.31 unit=m³
